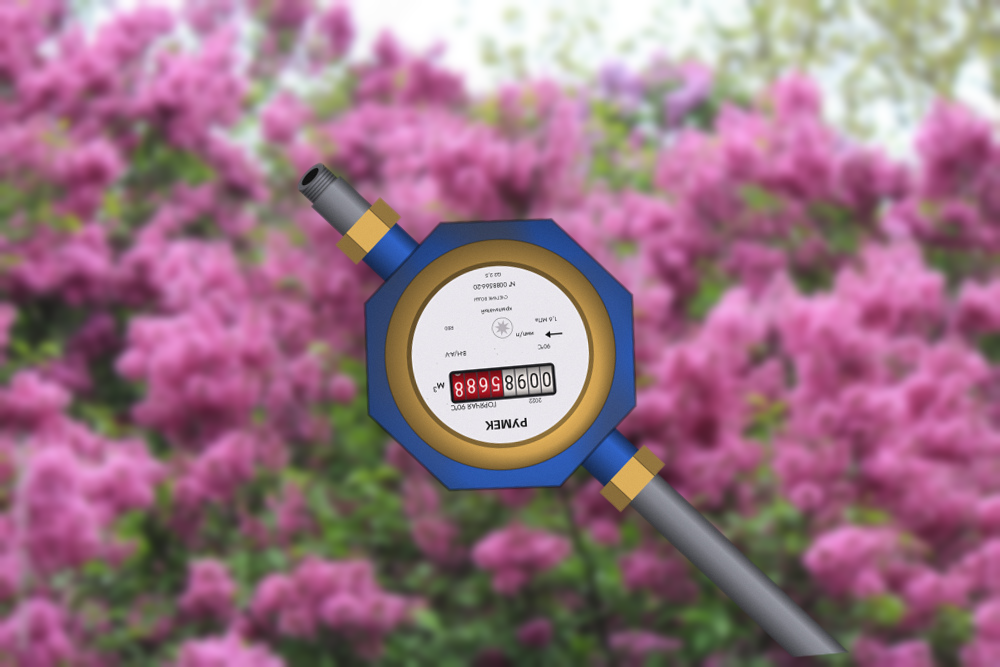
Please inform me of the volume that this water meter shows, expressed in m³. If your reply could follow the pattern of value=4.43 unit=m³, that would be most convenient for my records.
value=98.5688 unit=m³
